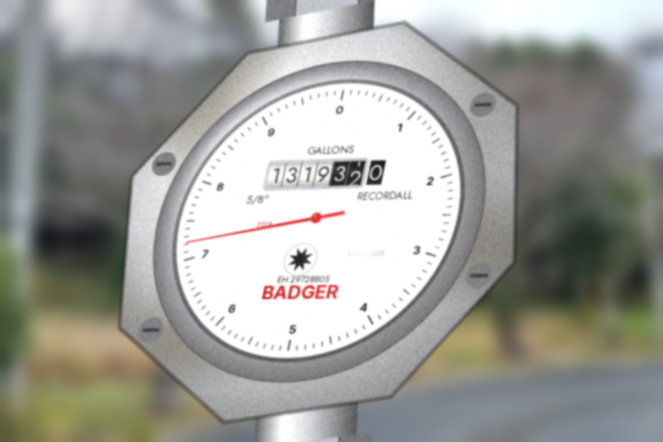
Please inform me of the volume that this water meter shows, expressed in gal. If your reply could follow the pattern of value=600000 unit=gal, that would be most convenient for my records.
value=1319317.2 unit=gal
